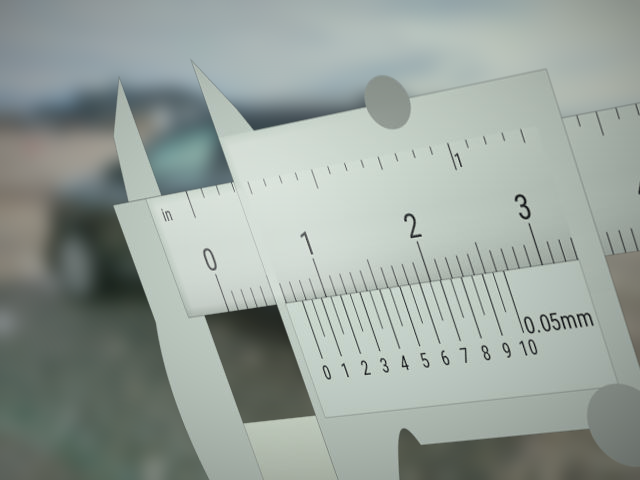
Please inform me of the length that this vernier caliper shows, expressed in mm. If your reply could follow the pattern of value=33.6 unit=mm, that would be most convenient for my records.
value=7.6 unit=mm
